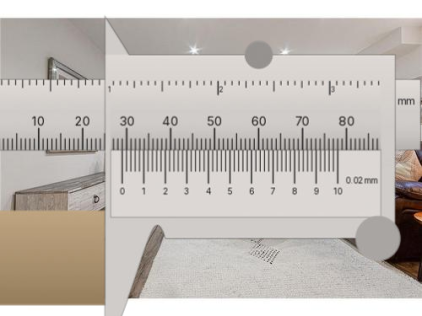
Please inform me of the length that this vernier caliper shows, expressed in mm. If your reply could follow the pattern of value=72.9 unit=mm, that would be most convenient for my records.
value=29.0 unit=mm
